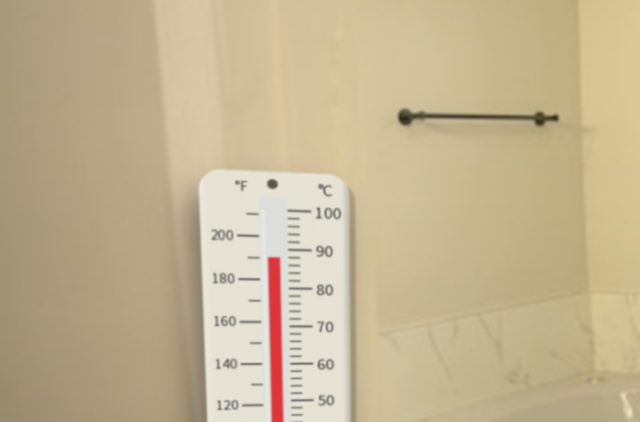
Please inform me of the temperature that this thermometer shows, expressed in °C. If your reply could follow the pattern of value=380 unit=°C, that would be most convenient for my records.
value=88 unit=°C
